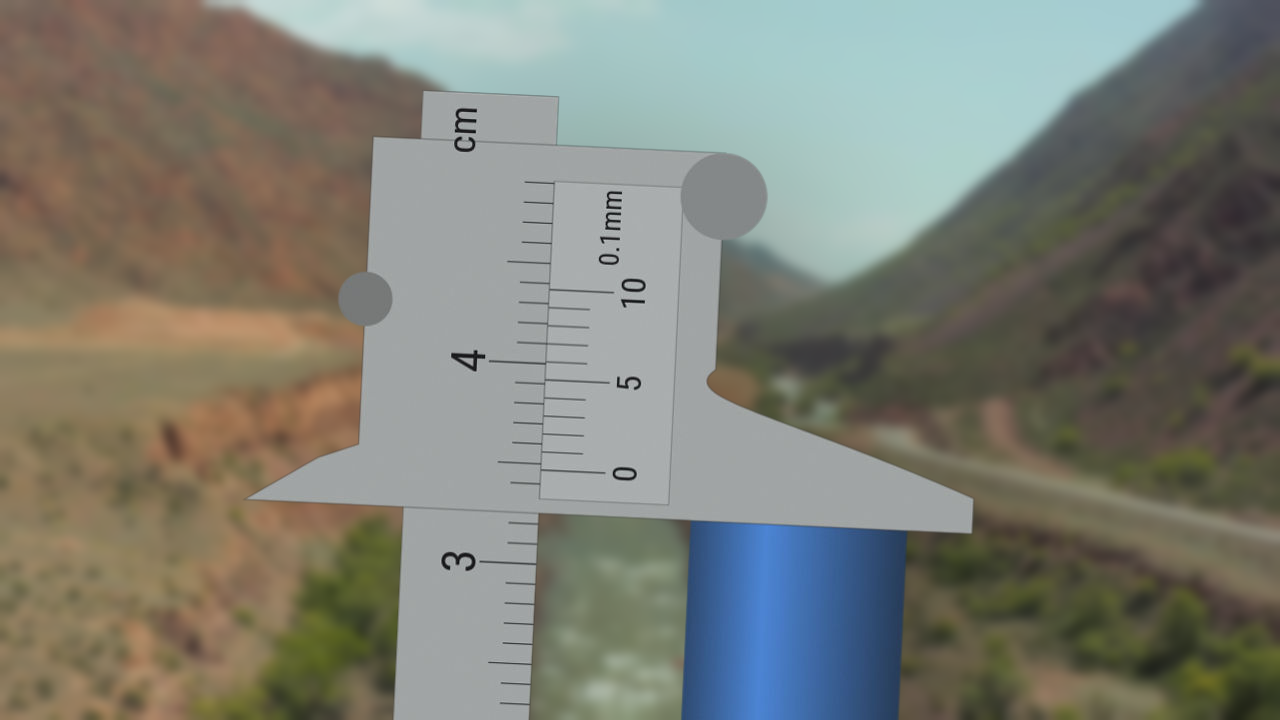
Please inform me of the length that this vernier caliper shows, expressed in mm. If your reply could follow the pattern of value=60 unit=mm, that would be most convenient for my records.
value=34.7 unit=mm
